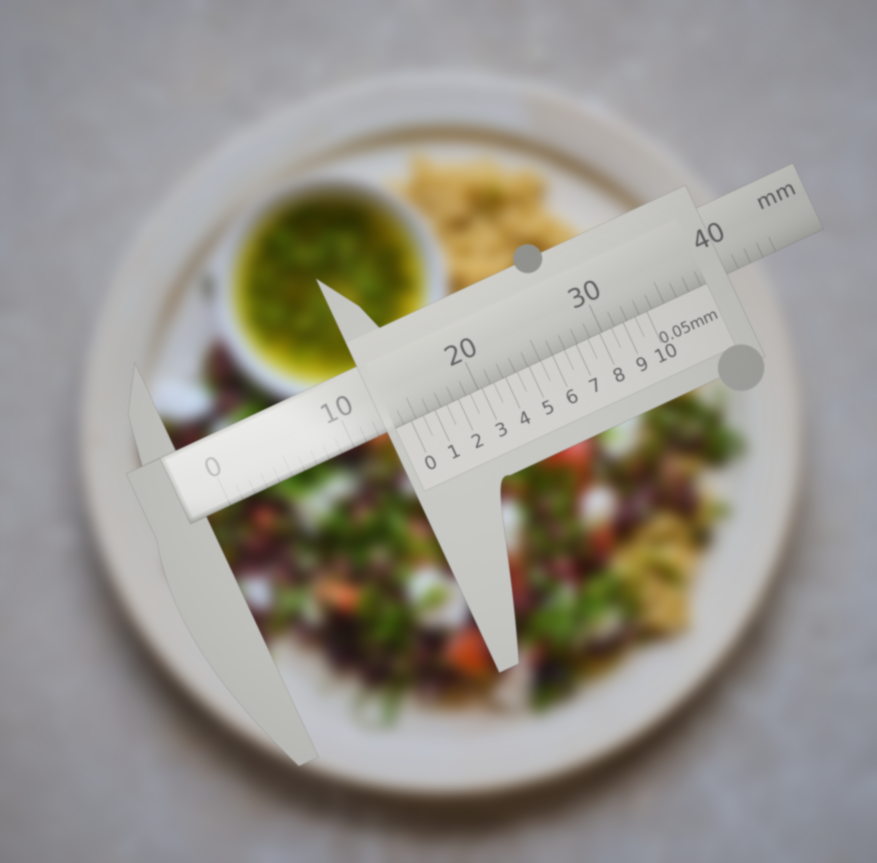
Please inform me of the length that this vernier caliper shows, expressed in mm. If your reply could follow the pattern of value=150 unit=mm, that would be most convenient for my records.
value=14.6 unit=mm
